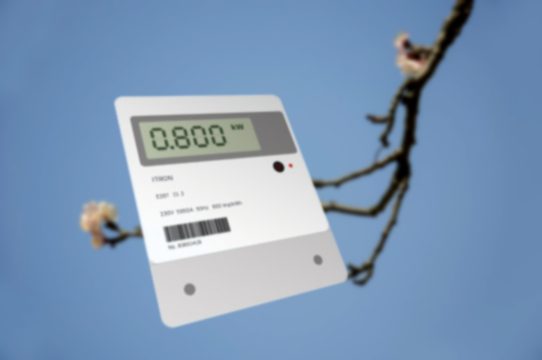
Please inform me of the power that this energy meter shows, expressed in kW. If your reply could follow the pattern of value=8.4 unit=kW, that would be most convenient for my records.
value=0.800 unit=kW
